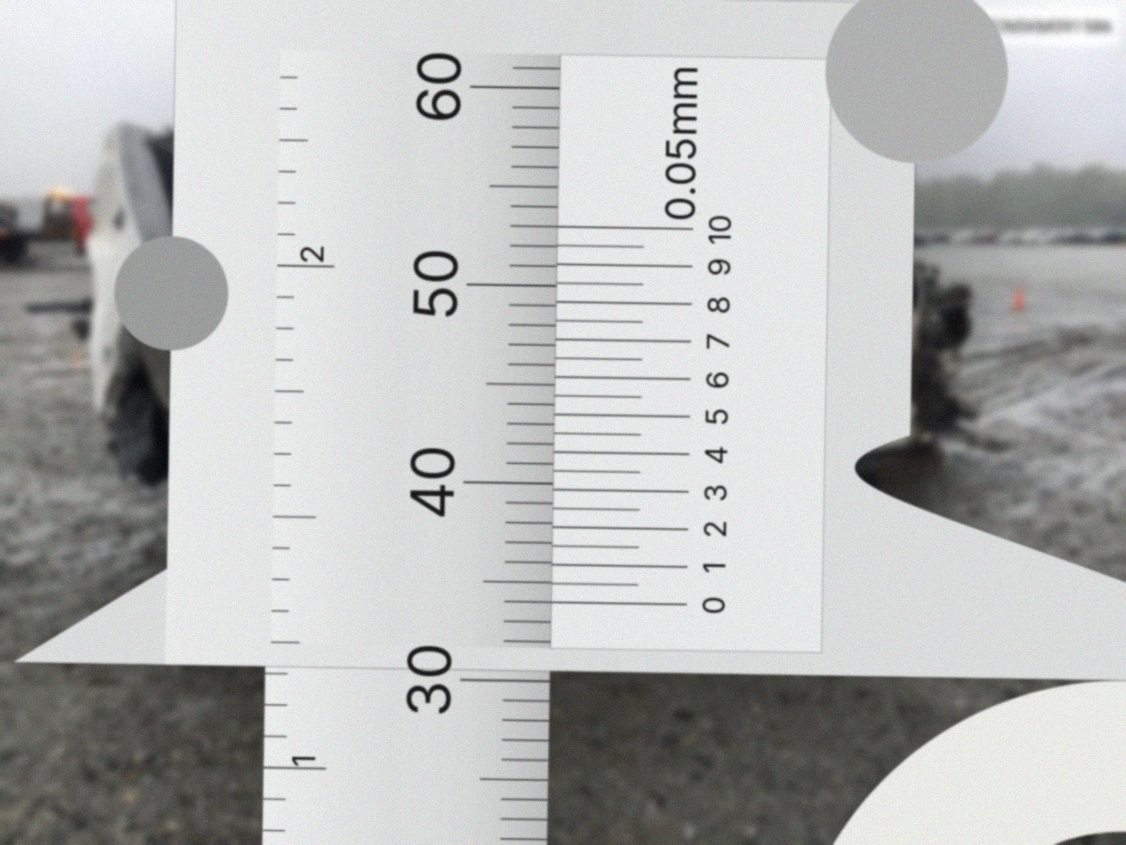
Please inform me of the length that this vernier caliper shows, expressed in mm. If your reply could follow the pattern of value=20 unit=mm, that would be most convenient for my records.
value=34.0 unit=mm
